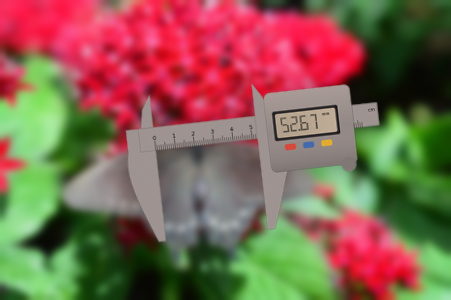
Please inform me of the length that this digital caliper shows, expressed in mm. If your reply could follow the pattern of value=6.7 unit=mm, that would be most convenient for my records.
value=52.67 unit=mm
